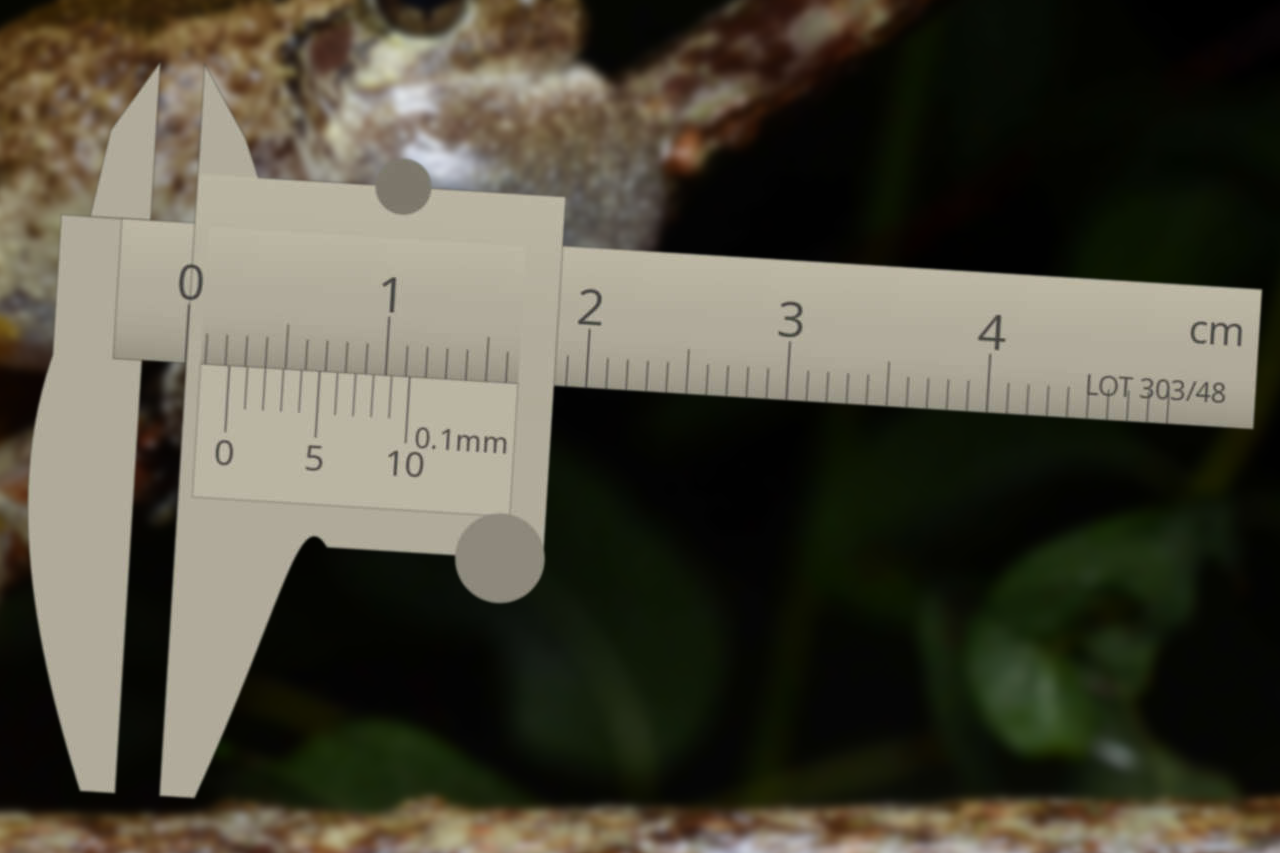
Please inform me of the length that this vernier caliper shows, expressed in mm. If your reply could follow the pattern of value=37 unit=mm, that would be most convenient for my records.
value=2.2 unit=mm
